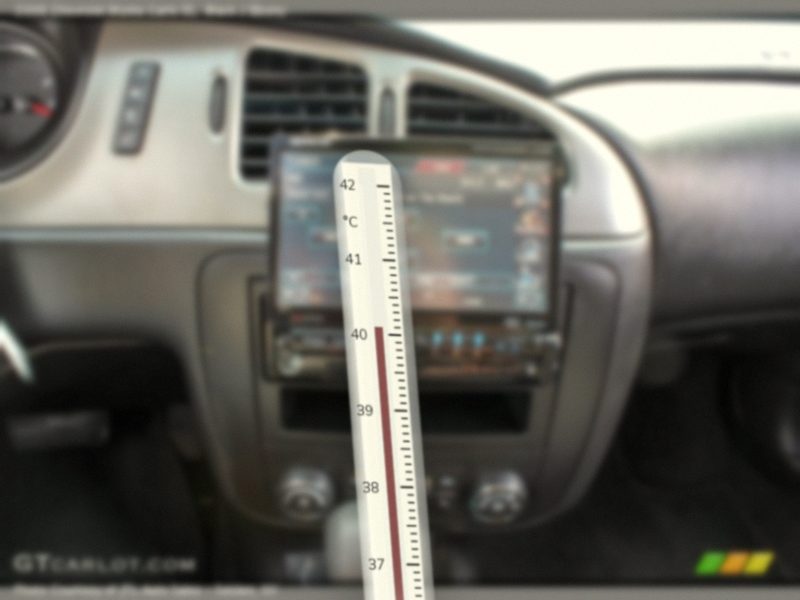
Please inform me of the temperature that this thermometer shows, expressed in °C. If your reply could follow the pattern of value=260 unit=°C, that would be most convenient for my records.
value=40.1 unit=°C
